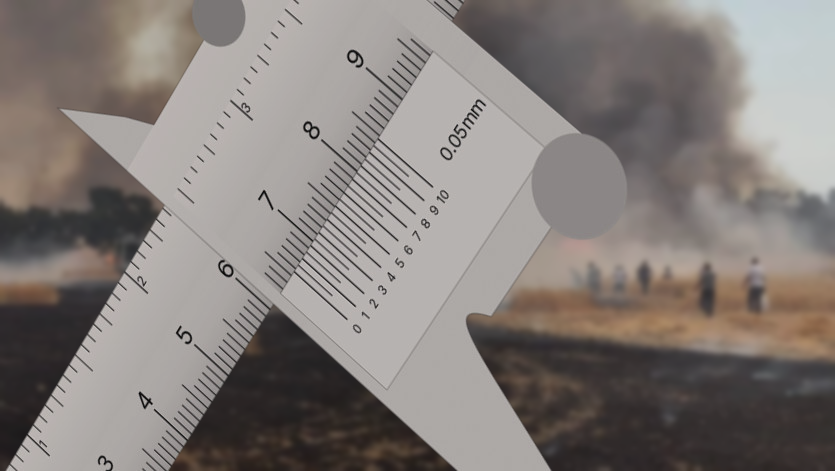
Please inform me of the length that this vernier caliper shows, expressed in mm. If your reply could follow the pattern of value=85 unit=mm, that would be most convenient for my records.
value=65.6 unit=mm
